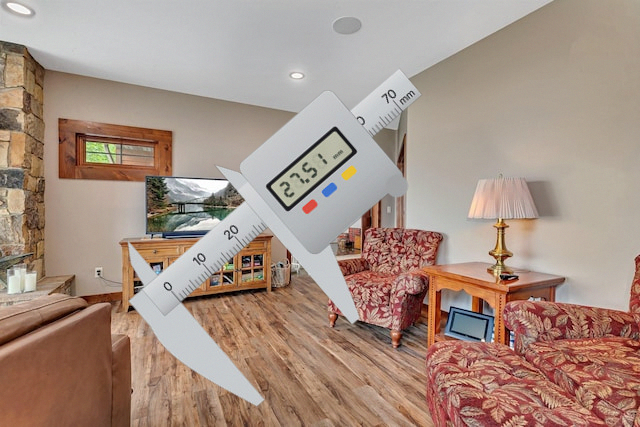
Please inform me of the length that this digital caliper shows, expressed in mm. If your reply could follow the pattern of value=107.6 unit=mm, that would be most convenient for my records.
value=27.51 unit=mm
